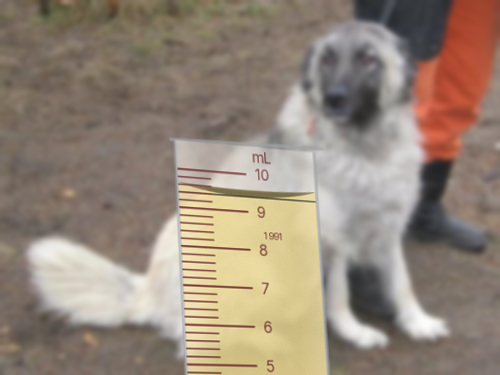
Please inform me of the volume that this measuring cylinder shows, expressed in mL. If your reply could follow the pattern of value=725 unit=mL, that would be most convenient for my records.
value=9.4 unit=mL
